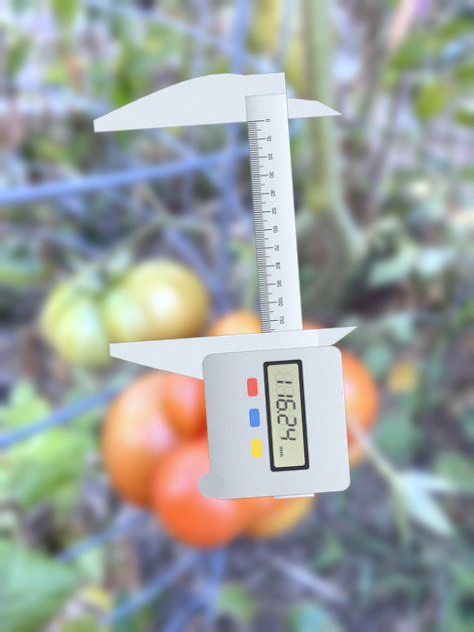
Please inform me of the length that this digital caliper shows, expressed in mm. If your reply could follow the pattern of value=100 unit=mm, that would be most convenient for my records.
value=116.24 unit=mm
